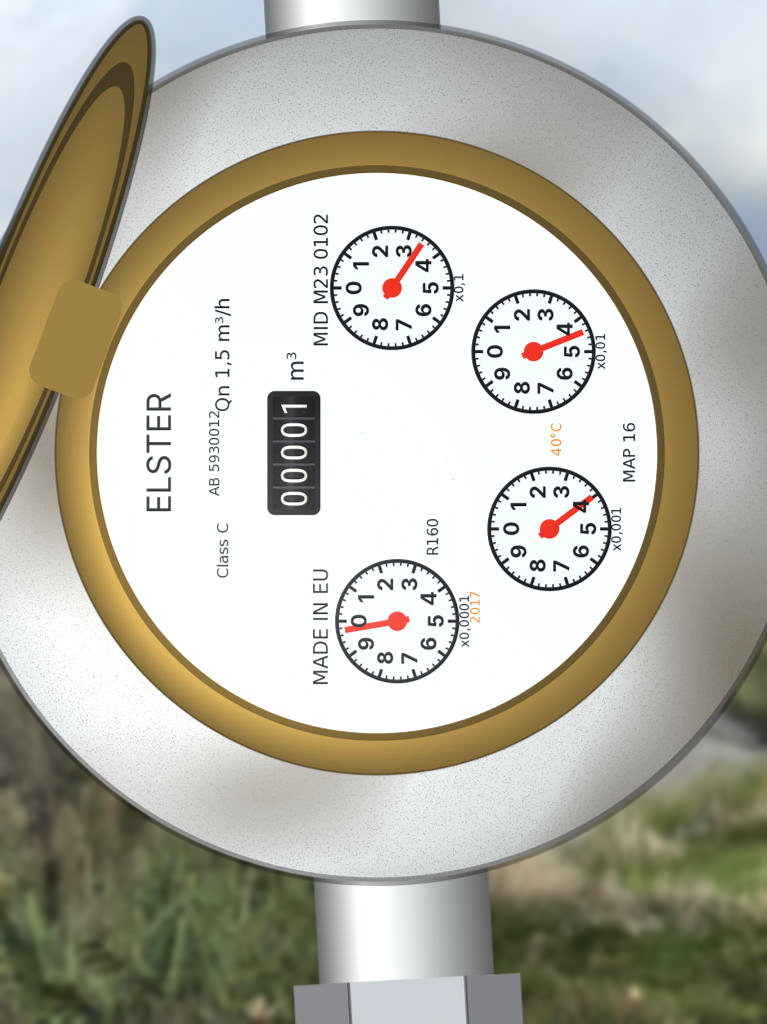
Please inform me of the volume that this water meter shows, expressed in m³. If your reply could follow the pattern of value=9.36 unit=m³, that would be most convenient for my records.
value=1.3439 unit=m³
